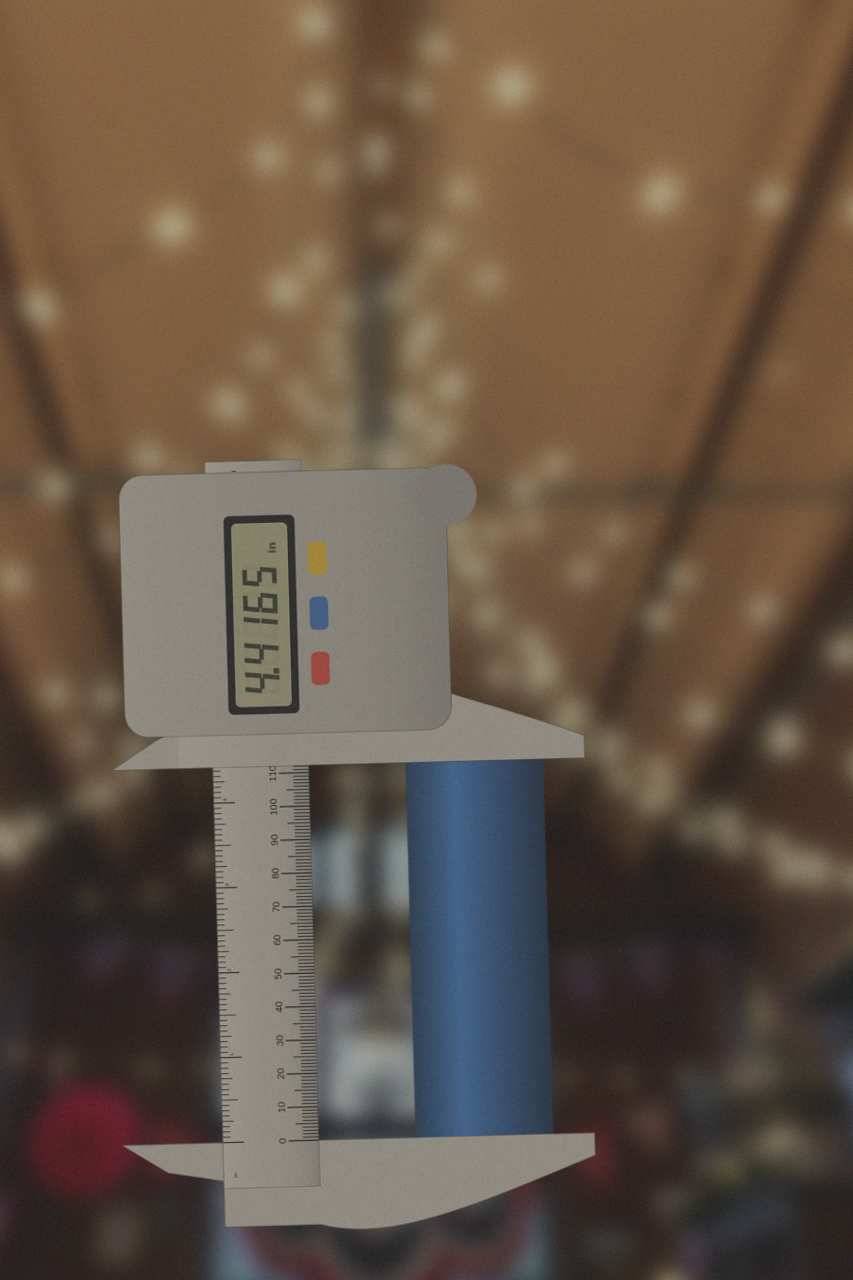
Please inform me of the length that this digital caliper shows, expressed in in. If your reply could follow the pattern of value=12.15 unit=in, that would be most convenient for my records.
value=4.4165 unit=in
